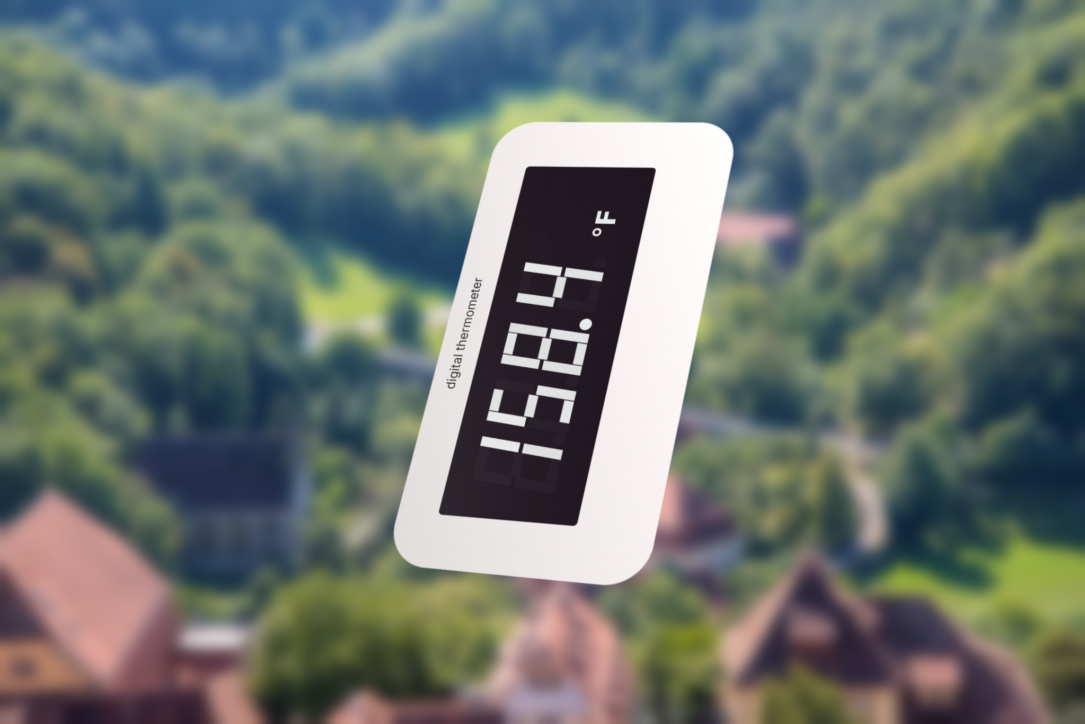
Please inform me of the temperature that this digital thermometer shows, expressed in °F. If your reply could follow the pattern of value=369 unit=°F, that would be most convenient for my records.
value=158.4 unit=°F
